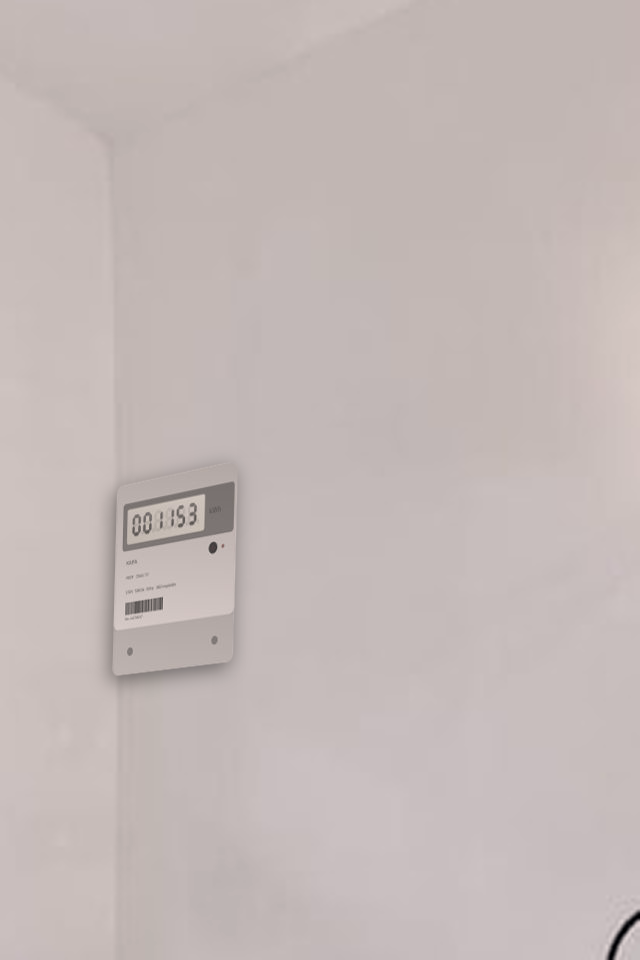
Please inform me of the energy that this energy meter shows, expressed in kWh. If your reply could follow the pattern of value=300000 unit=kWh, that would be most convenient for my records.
value=1153 unit=kWh
